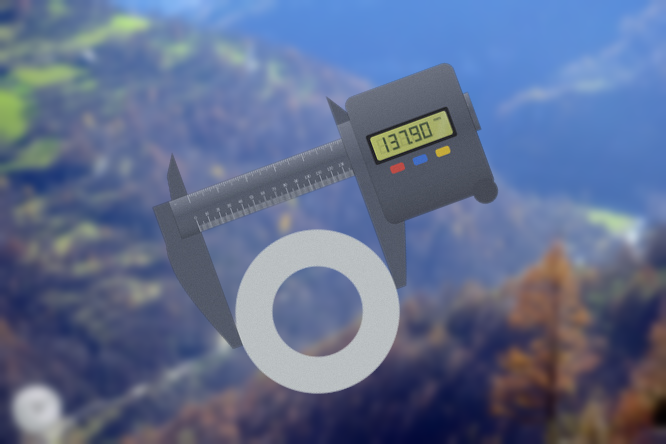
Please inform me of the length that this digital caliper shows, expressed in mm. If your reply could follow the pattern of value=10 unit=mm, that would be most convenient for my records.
value=137.90 unit=mm
